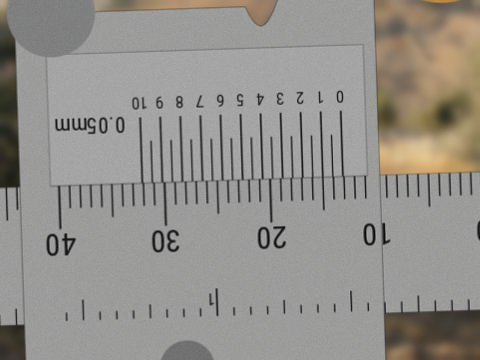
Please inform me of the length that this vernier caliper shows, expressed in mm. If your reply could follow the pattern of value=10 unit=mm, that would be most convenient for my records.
value=13.1 unit=mm
